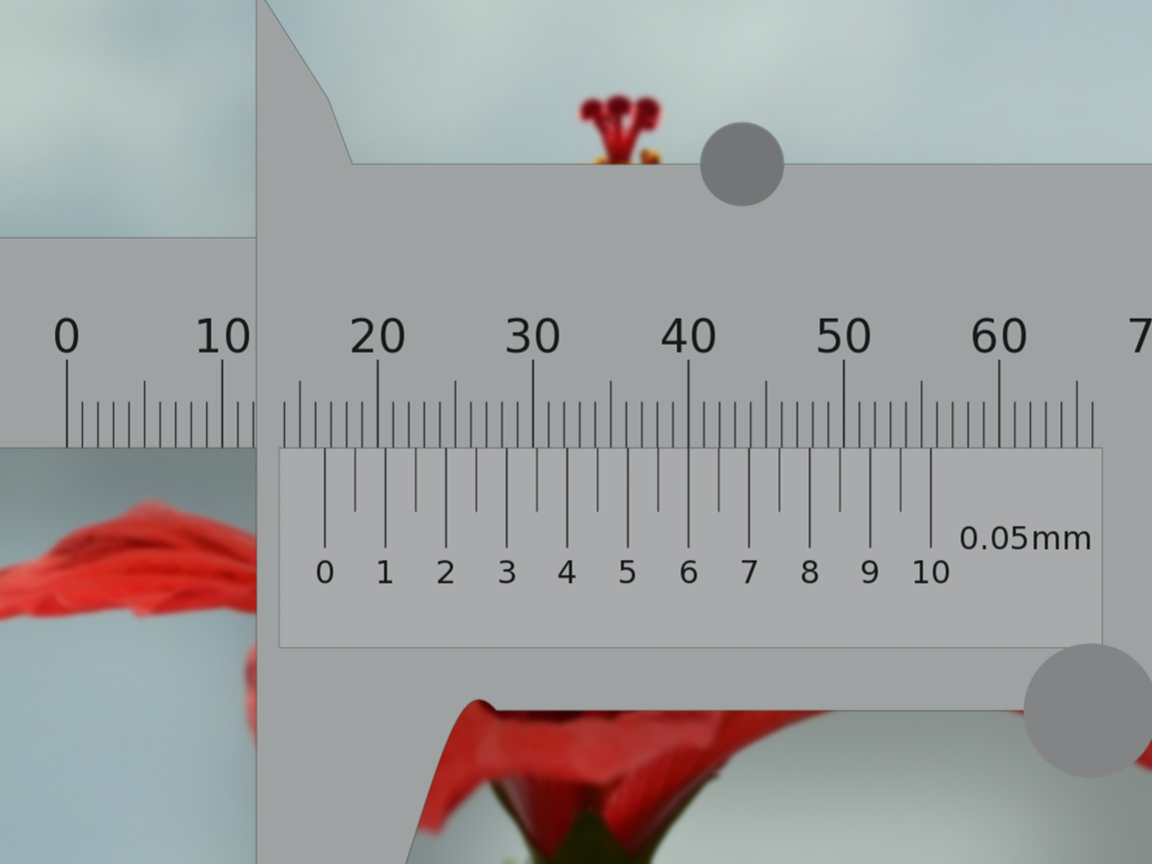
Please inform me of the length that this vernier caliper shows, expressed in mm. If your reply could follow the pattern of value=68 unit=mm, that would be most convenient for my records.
value=16.6 unit=mm
